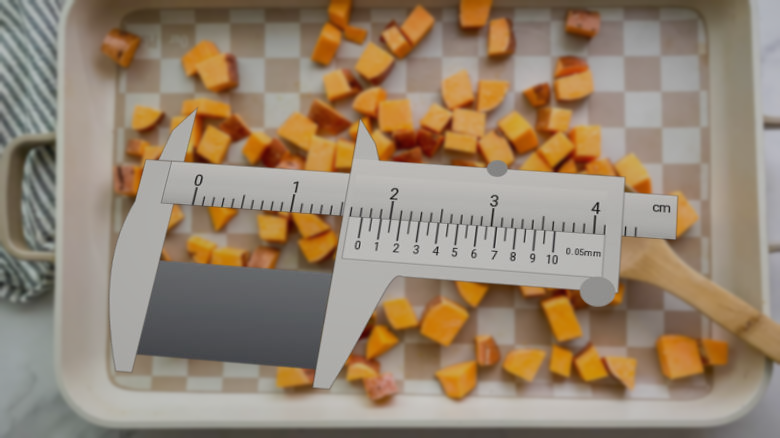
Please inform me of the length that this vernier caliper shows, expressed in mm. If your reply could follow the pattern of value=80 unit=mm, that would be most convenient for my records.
value=17.2 unit=mm
